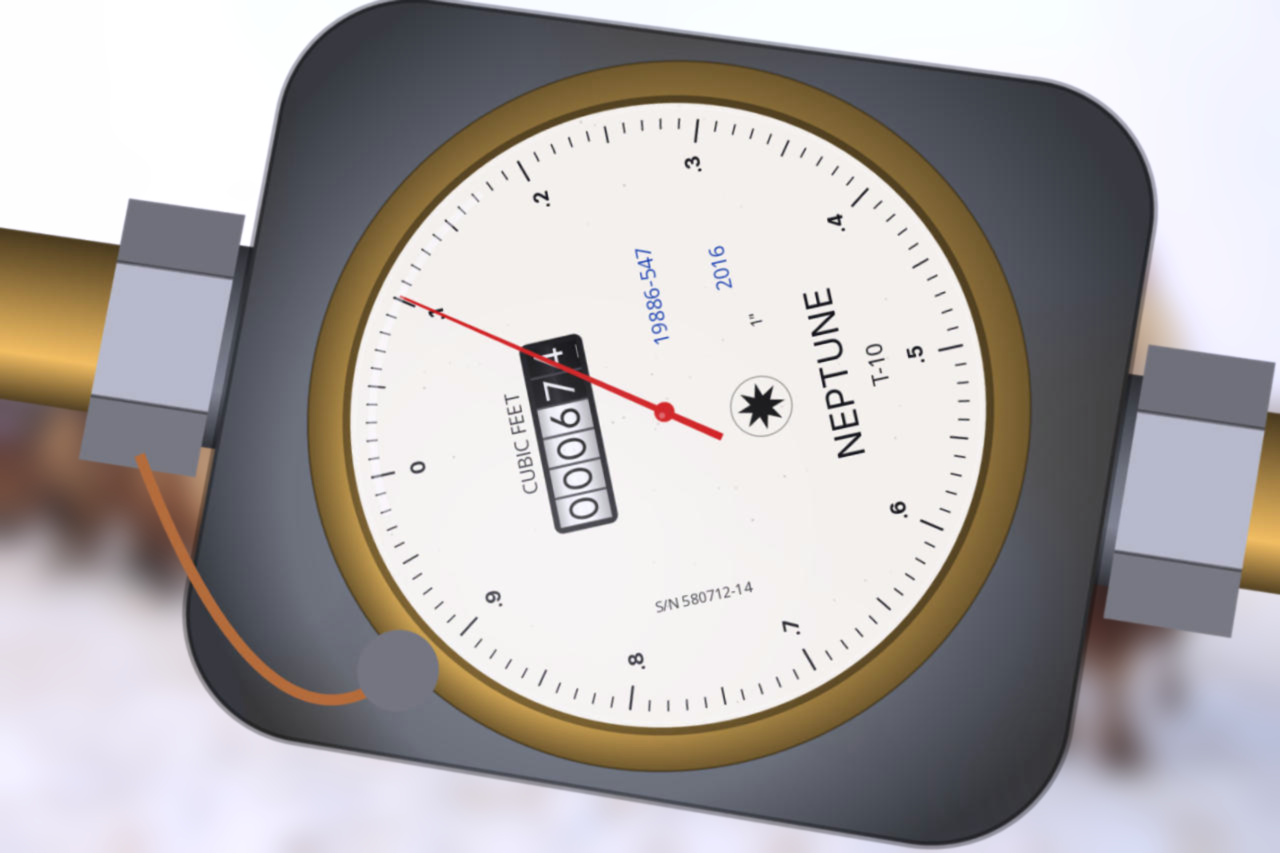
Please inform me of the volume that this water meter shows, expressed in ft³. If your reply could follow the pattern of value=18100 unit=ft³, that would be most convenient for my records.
value=674.10 unit=ft³
